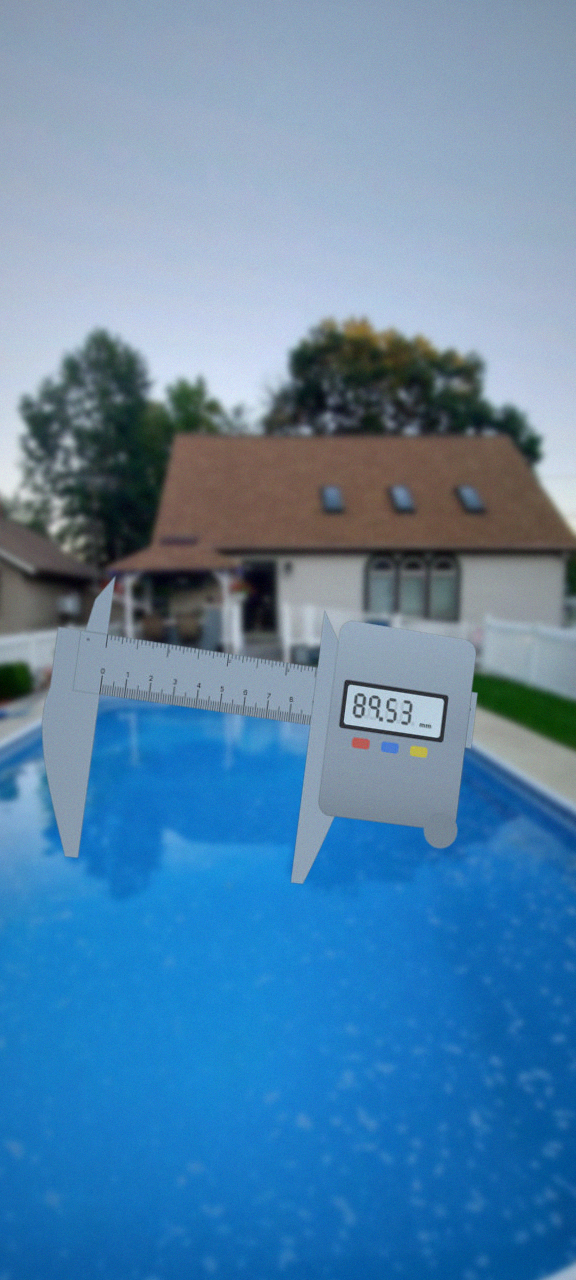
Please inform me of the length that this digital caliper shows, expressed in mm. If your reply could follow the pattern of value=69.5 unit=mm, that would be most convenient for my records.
value=89.53 unit=mm
